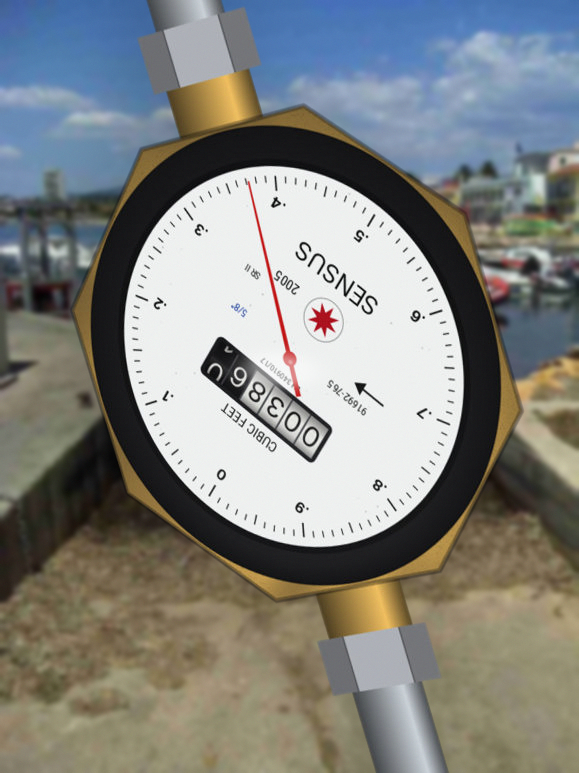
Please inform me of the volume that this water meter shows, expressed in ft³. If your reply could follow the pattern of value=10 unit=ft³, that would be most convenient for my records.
value=3860.37 unit=ft³
